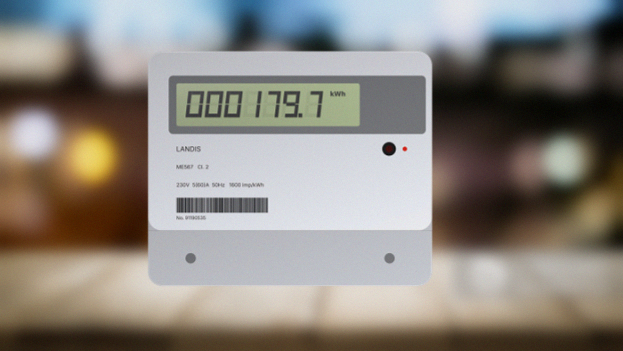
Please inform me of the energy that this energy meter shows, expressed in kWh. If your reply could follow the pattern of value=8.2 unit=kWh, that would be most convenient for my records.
value=179.7 unit=kWh
